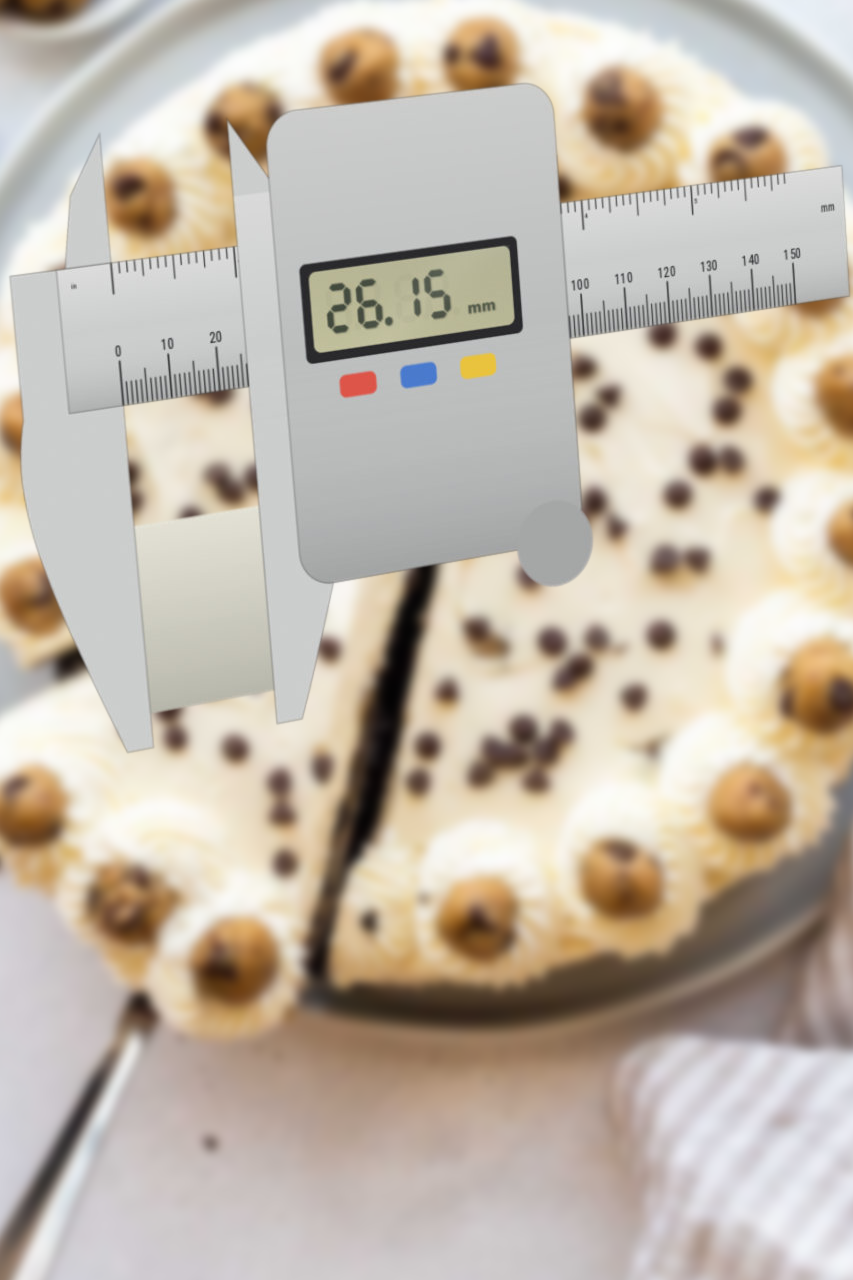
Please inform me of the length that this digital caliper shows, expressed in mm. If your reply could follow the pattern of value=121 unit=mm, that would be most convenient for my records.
value=26.15 unit=mm
